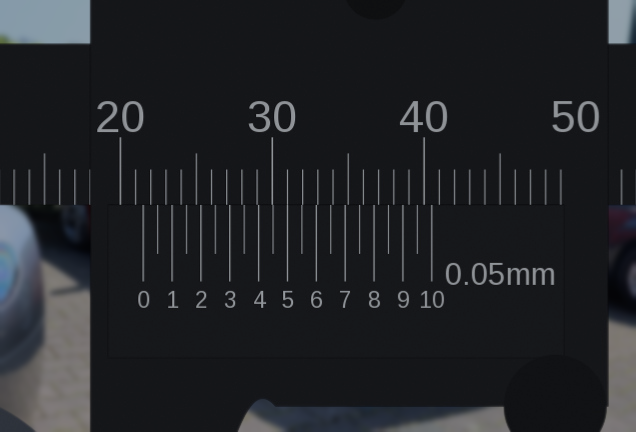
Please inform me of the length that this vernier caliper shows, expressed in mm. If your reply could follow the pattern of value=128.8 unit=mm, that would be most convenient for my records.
value=21.5 unit=mm
